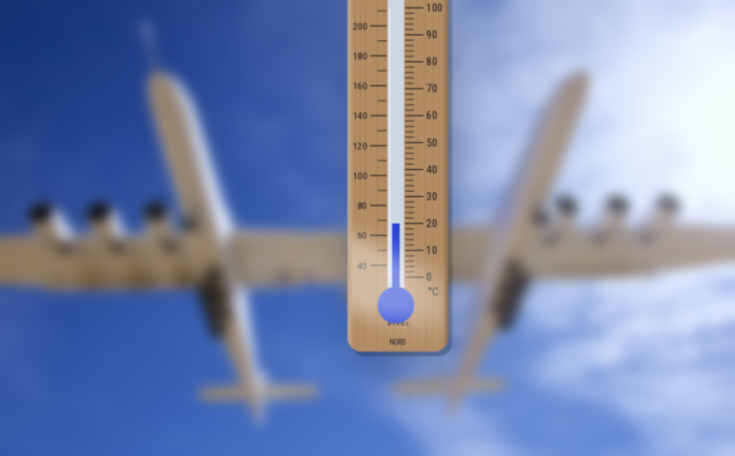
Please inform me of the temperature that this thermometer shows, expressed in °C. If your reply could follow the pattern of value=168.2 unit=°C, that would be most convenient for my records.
value=20 unit=°C
